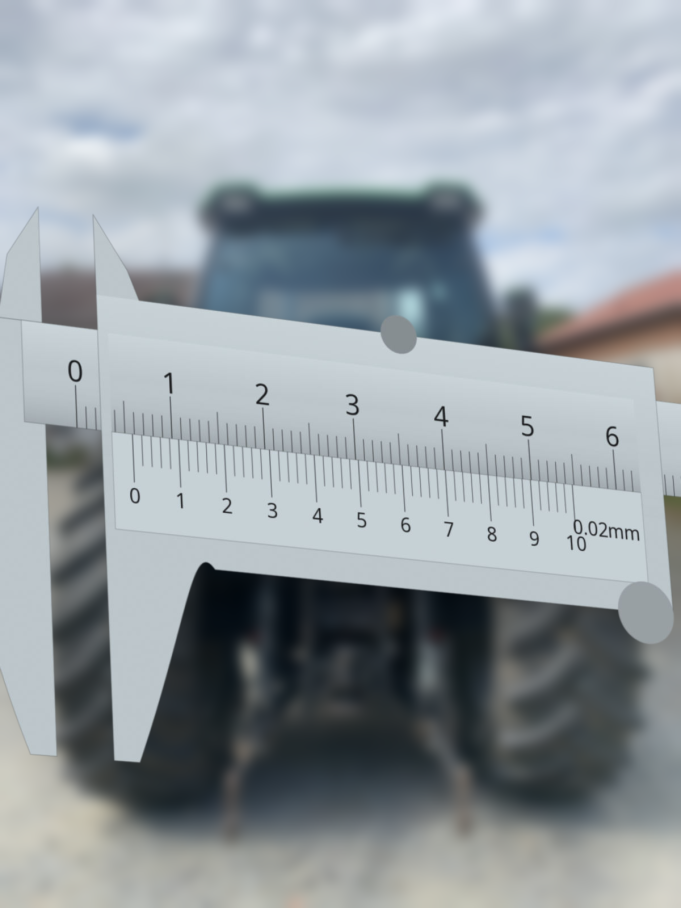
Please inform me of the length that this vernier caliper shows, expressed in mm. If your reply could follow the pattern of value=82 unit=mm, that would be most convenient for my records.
value=5.8 unit=mm
